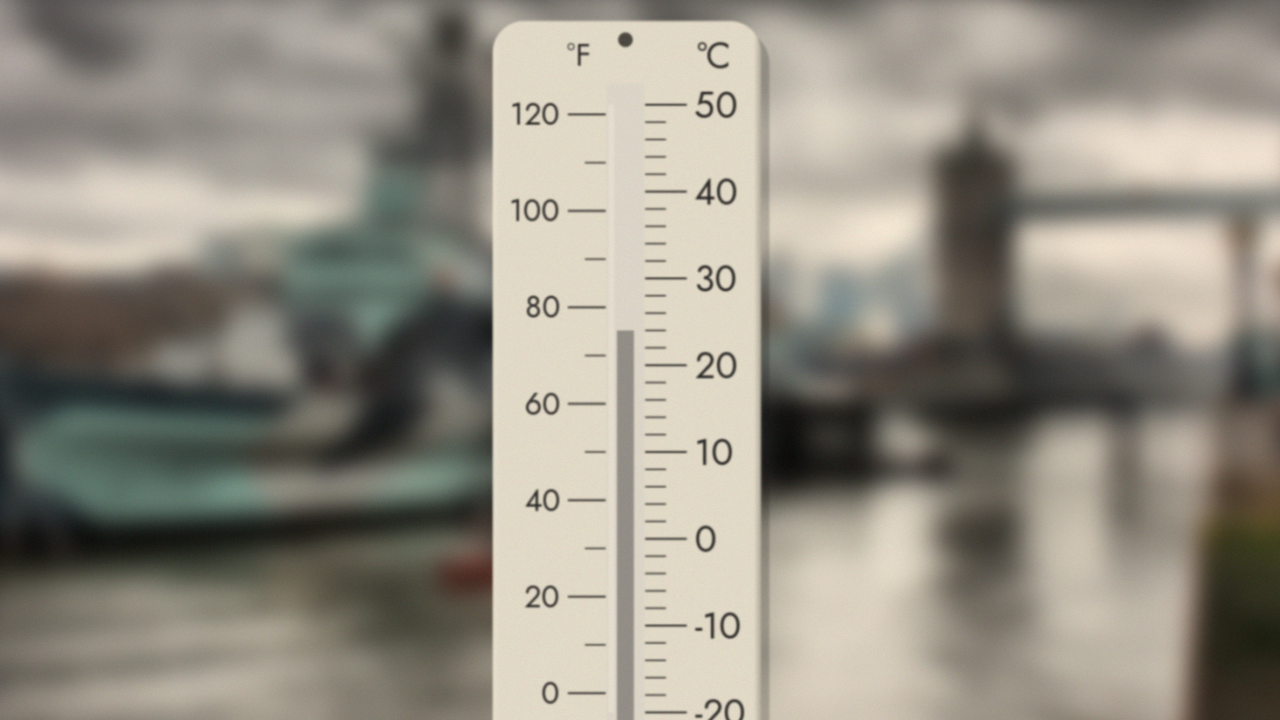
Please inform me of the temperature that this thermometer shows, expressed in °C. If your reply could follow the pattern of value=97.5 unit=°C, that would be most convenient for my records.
value=24 unit=°C
